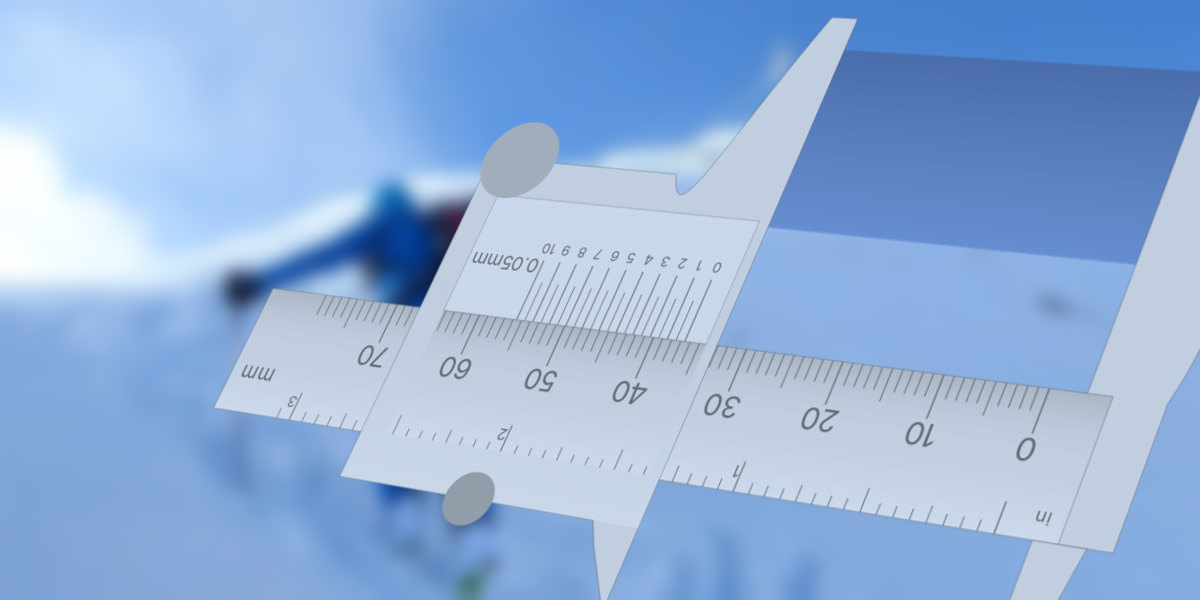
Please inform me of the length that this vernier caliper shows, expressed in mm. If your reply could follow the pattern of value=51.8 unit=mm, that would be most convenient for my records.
value=36.6 unit=mm
